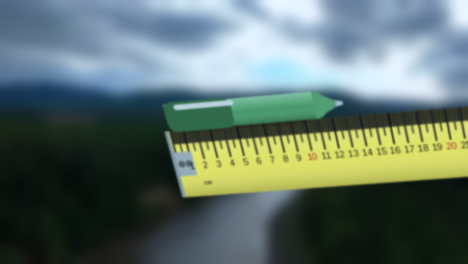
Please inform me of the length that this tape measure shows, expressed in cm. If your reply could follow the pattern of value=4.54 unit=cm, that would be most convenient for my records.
value=13 unit=cm
